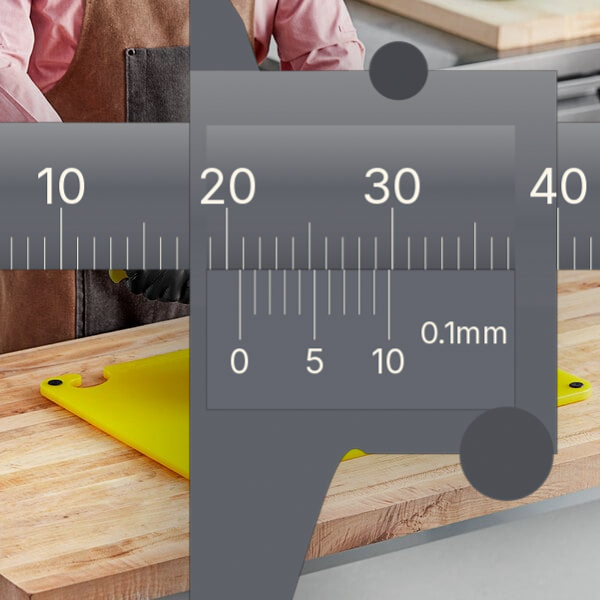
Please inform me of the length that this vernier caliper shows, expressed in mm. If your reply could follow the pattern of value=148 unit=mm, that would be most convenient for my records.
value=20.8 unit=mm
